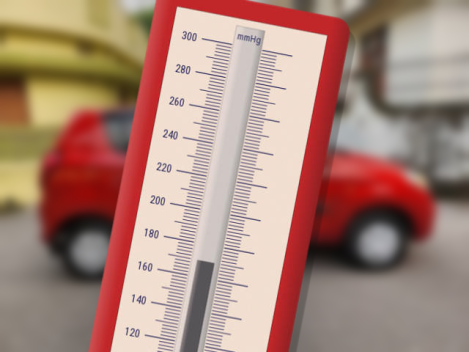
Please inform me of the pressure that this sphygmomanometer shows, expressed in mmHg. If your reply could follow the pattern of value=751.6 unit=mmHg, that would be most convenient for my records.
value=170 unit=mmHg
